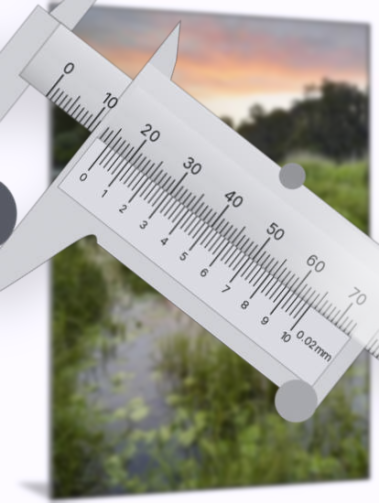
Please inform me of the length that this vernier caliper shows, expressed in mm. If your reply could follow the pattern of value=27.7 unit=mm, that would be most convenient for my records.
value=15.0 unit=mm
